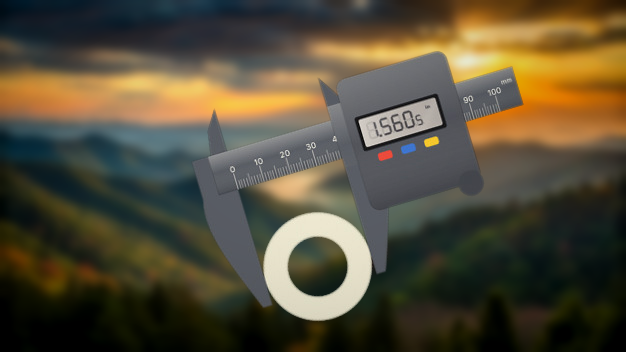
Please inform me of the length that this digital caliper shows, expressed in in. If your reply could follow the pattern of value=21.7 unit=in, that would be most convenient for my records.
value=1.5605 unit=in
